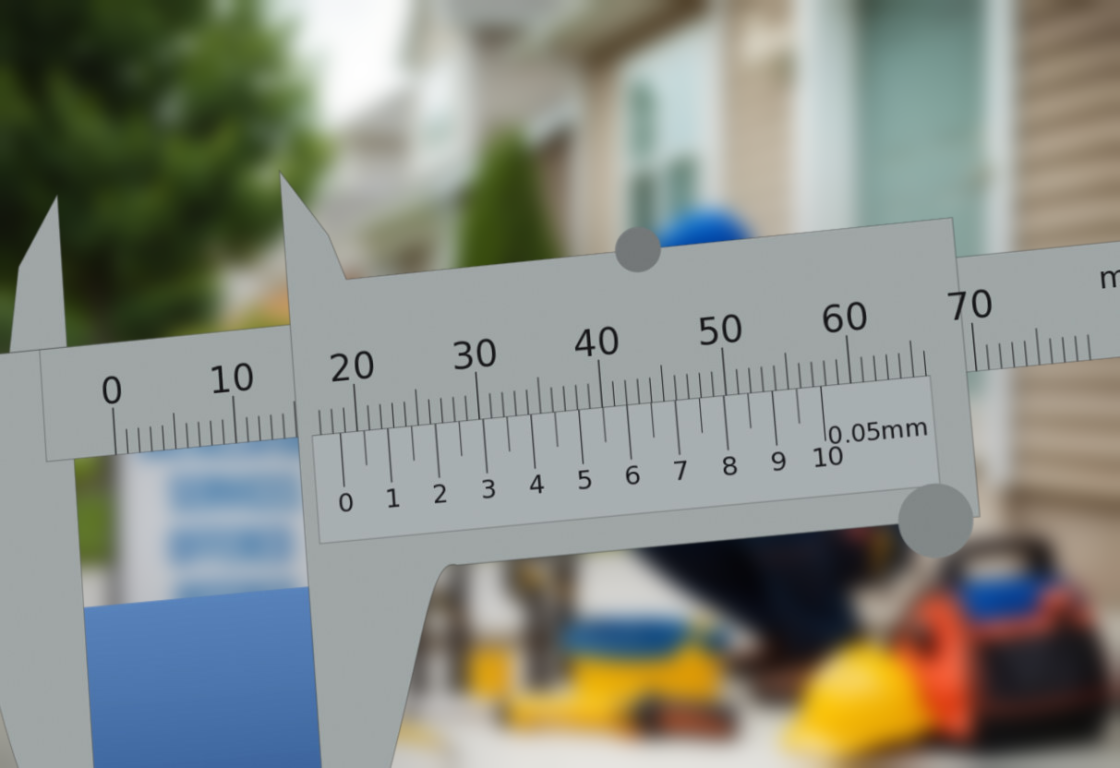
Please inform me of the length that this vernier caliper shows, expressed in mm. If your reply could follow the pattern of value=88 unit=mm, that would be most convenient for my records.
value=18.6 unit=mm
